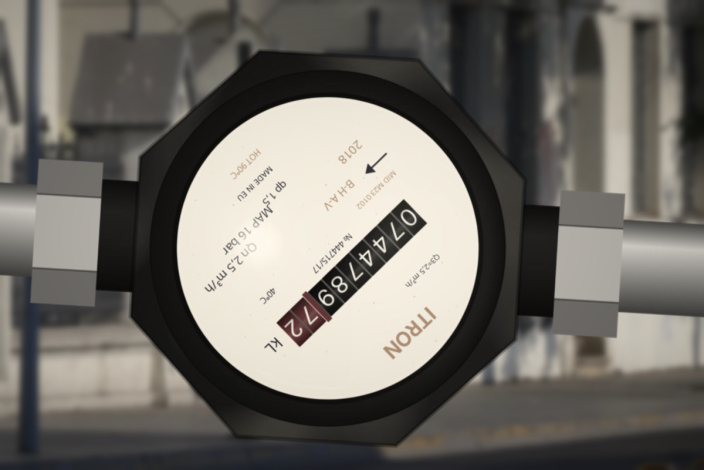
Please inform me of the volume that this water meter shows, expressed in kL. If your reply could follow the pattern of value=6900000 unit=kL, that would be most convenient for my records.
value=744789.72 unit=kL
